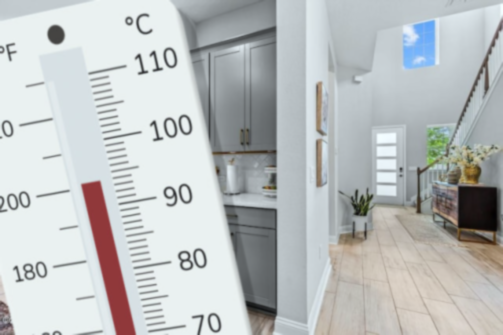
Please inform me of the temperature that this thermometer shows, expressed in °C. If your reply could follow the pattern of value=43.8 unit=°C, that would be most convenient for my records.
value=94 unit=°C
